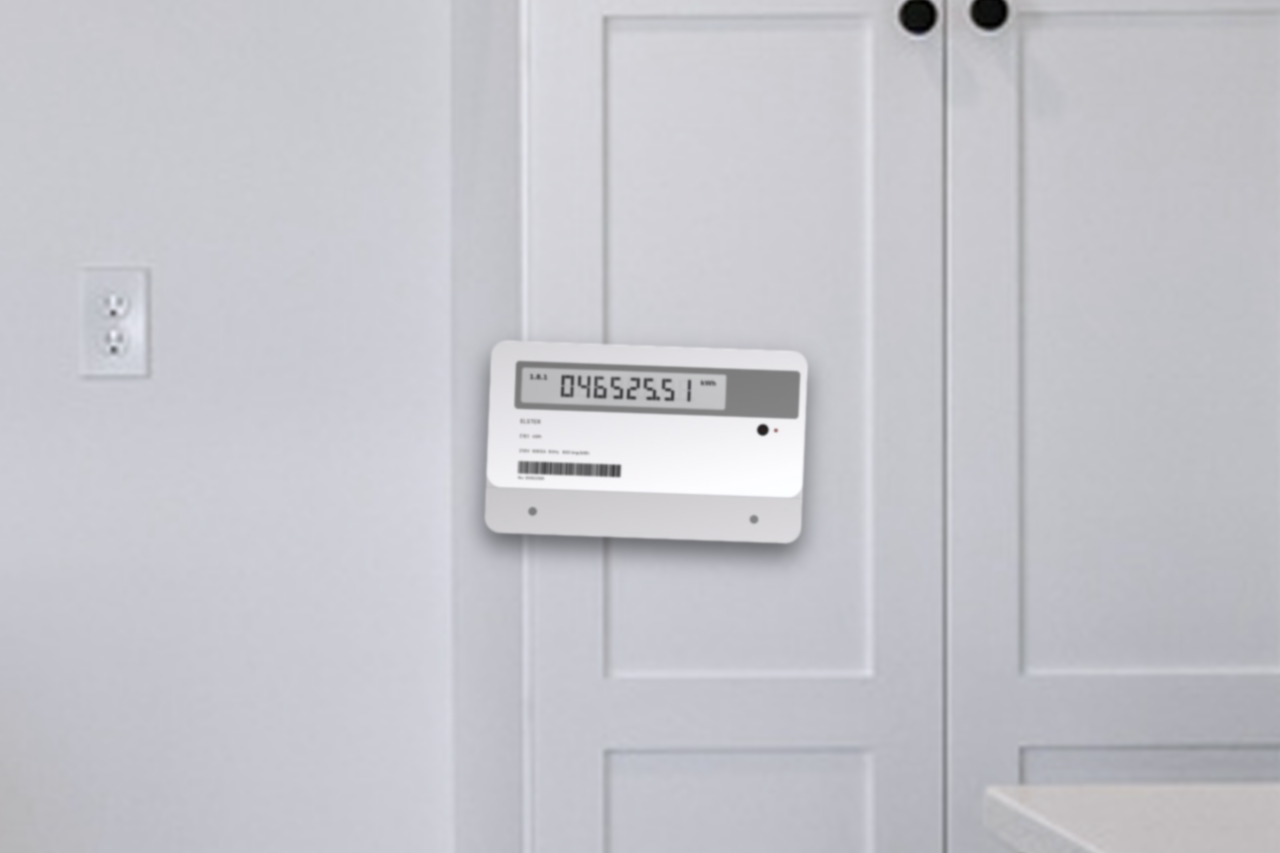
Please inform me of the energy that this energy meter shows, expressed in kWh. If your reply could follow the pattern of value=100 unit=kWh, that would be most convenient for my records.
value=46525.51 unit=kWh
